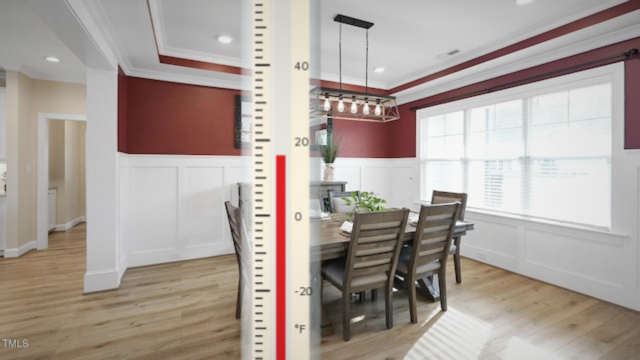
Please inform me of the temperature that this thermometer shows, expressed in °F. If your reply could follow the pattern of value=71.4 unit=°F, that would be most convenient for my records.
value=16 unit=°F
